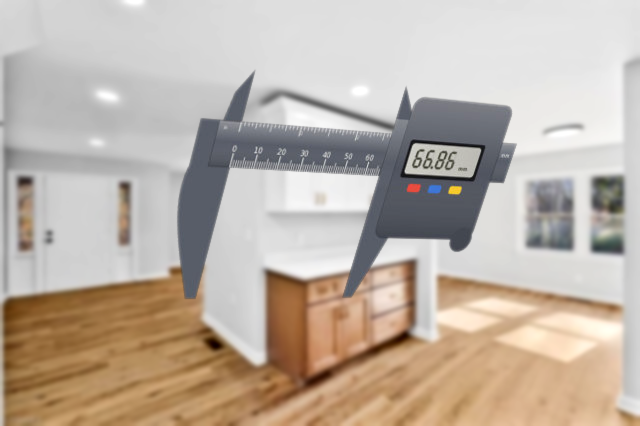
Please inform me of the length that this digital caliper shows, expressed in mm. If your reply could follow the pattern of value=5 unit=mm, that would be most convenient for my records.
value=66.86 unit=mm
